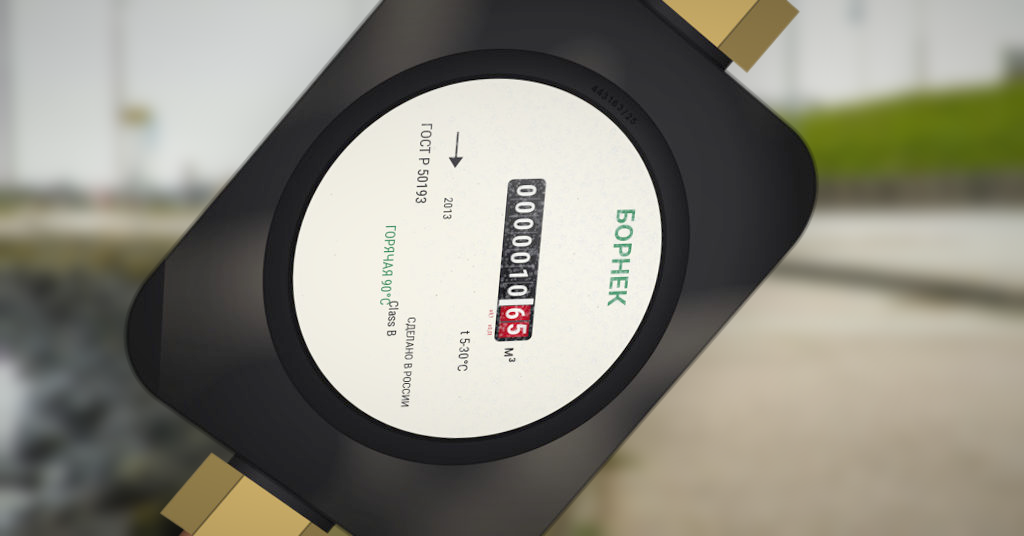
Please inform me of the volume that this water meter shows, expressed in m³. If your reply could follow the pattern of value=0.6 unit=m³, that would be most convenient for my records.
value=10.65 unit=m³
